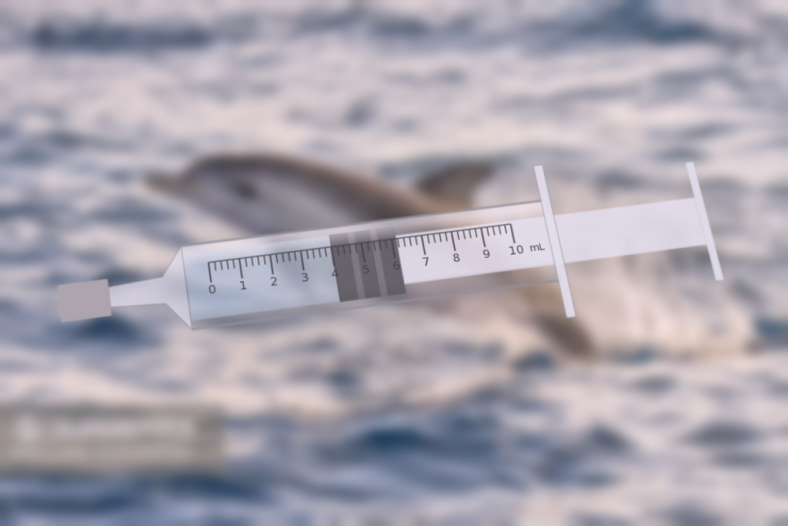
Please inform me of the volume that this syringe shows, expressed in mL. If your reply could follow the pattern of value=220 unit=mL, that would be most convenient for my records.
value=4 unit=mL
